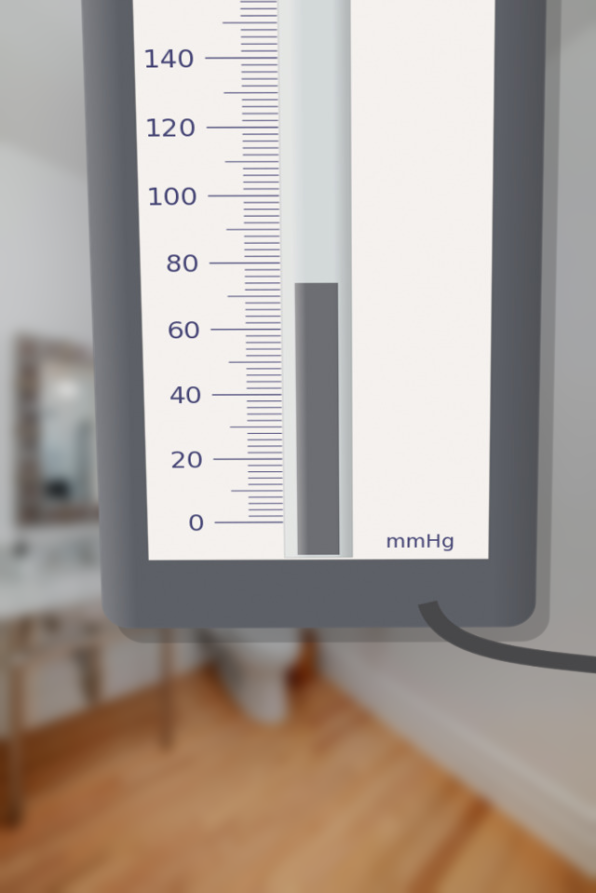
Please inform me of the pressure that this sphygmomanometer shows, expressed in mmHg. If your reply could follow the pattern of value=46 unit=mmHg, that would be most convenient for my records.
value=74 unit=mmHg
